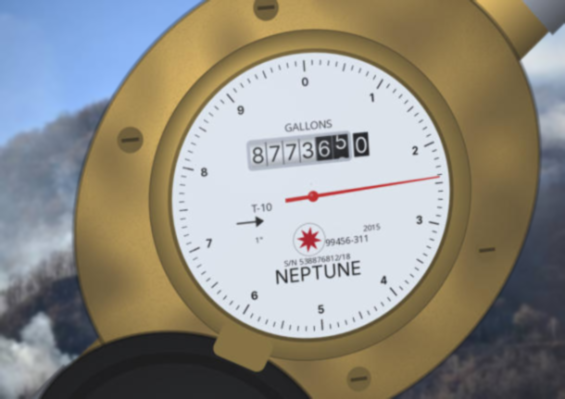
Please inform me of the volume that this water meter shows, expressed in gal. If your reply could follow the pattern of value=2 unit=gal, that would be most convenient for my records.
value=8773652.4 unit=gal
